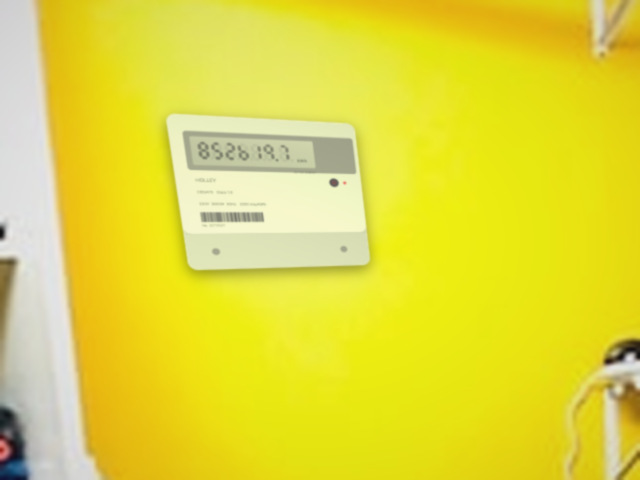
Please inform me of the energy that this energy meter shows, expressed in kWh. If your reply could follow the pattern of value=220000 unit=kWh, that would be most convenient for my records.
value=852619.7 unit=kWh
